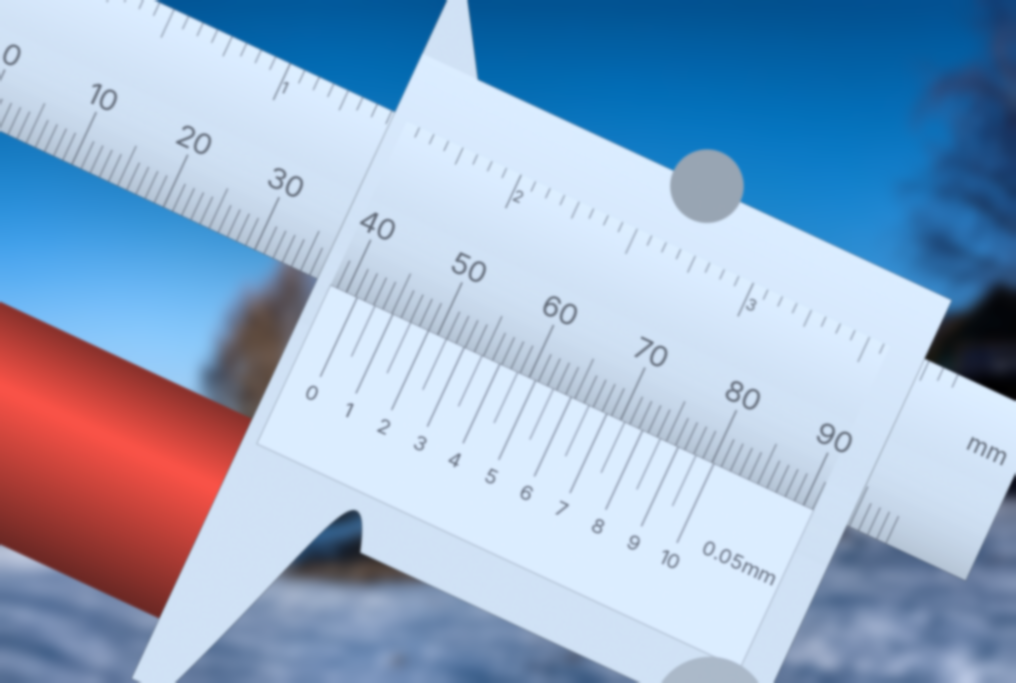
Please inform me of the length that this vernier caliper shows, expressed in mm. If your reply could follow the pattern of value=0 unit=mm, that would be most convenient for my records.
value=41.2 unit=mm
